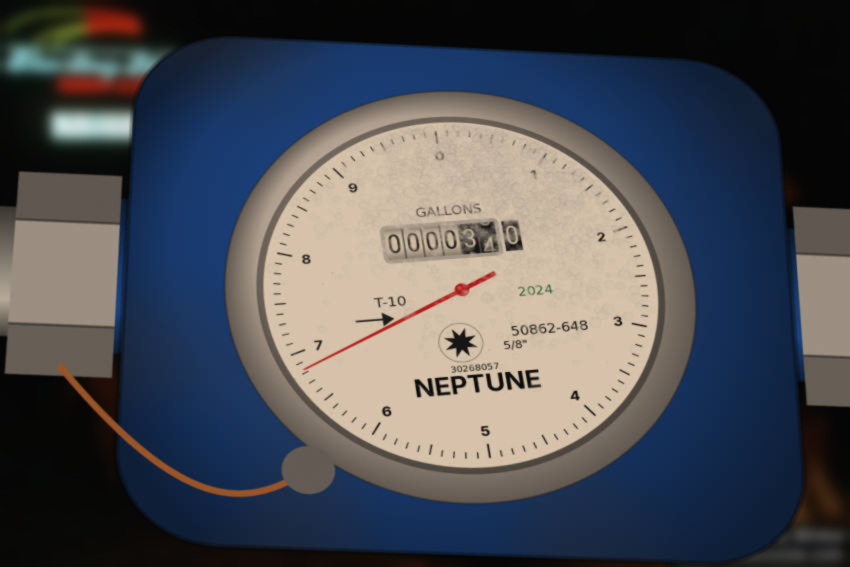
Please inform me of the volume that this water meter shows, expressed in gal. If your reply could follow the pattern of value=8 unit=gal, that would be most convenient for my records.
value=336.8 unit=gal
